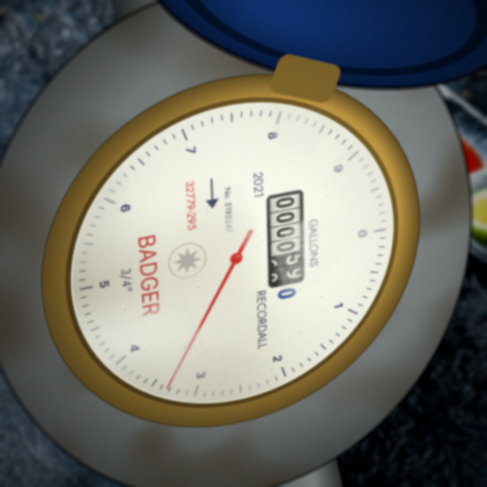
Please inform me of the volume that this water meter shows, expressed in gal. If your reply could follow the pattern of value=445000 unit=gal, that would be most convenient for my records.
value=593.3 unit=gal
